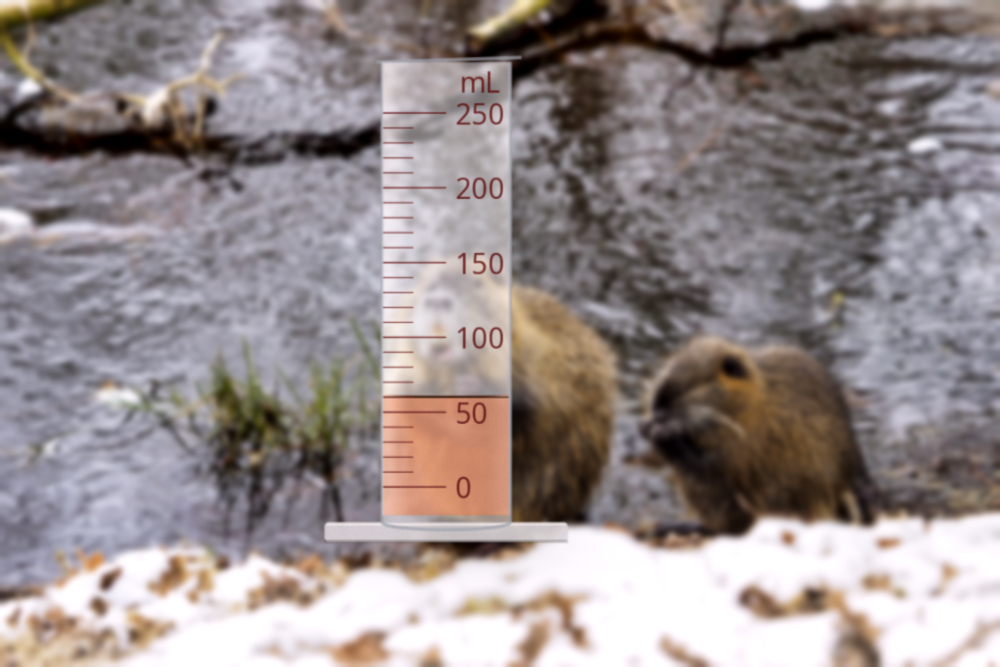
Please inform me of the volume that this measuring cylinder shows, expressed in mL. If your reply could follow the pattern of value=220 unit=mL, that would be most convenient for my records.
value=60 unit=mL
